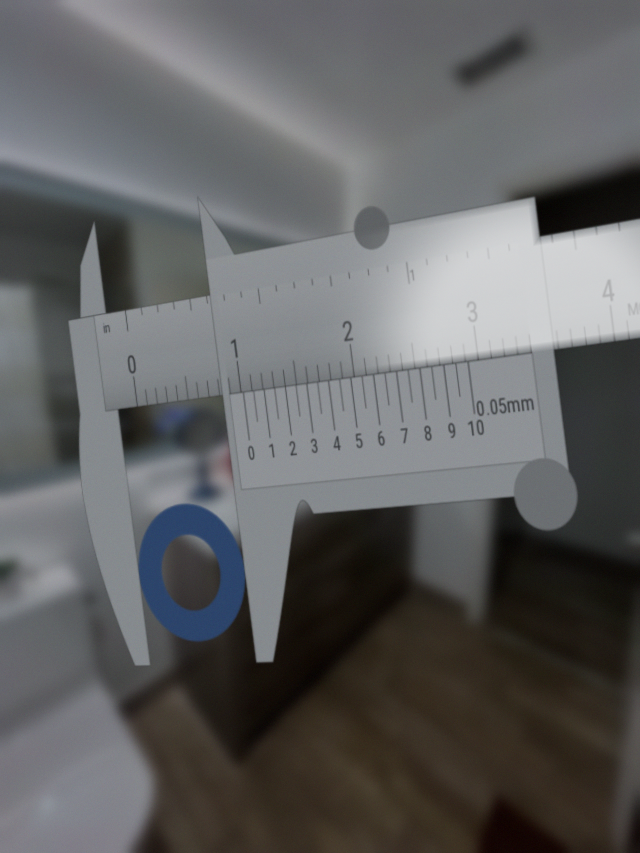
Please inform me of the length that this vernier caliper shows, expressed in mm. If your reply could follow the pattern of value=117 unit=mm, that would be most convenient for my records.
value=10.2 unit=mm
